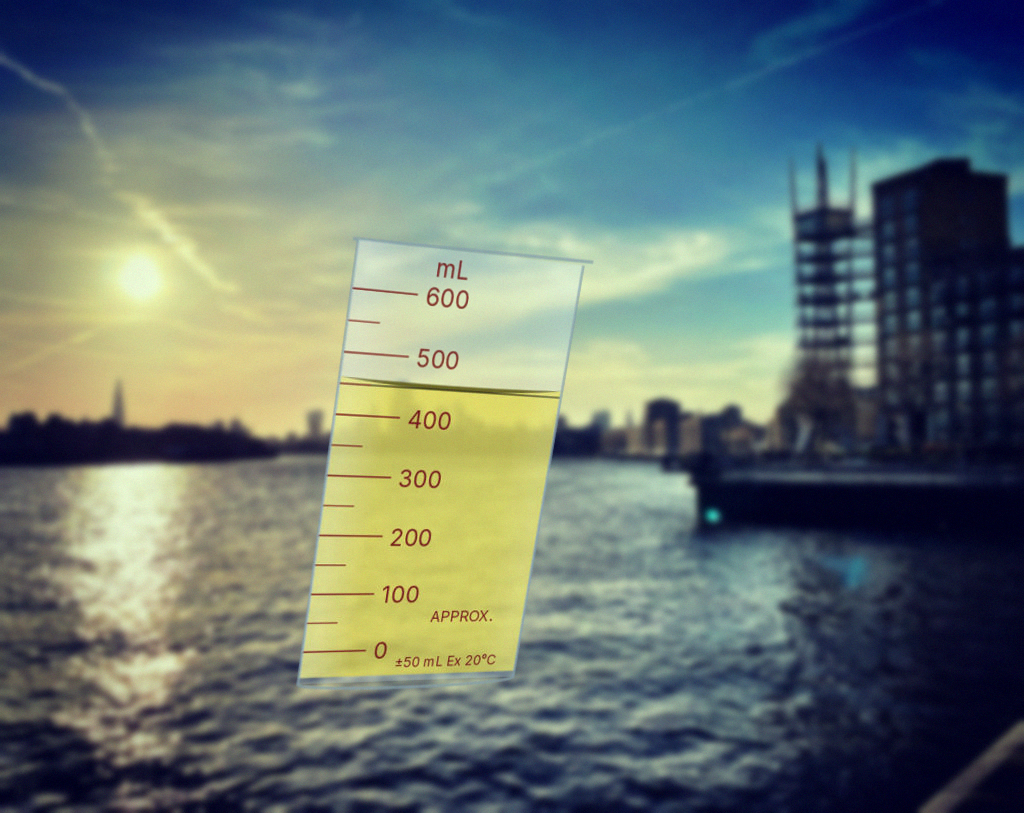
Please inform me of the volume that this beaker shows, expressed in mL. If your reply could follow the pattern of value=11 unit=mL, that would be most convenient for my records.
value=450 unit=mL
